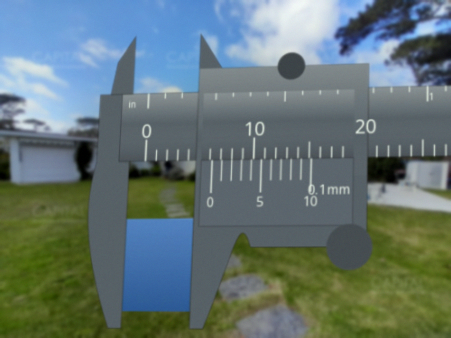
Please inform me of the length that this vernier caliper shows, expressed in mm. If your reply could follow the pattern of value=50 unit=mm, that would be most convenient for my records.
value=6.2 unit=mm
